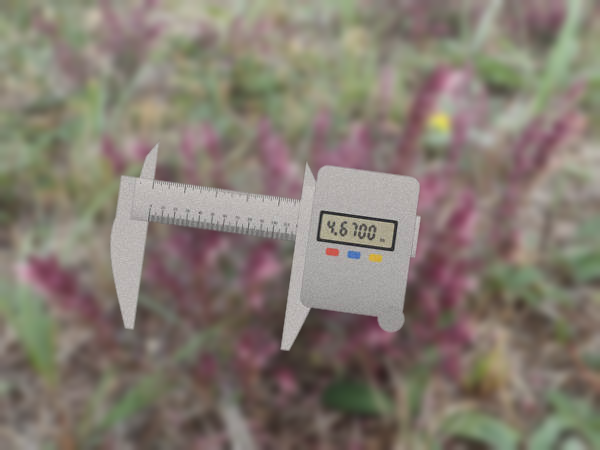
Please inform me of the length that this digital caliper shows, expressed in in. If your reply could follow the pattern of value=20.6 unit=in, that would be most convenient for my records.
value=4.6700 unit=in
